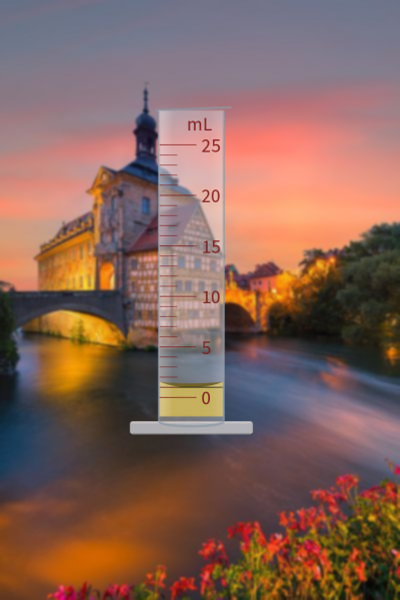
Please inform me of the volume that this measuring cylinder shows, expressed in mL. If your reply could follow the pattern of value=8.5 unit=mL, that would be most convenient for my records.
value=1 unit=mL
